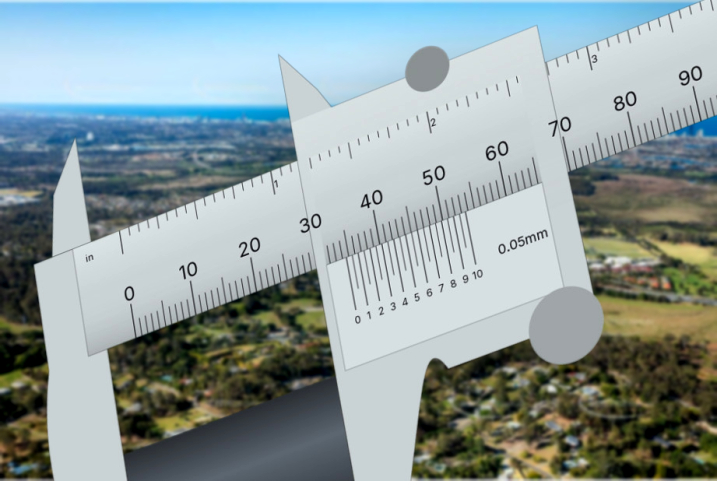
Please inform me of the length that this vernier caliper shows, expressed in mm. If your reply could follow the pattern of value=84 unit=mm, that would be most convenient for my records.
value=34.6 unit=mm
